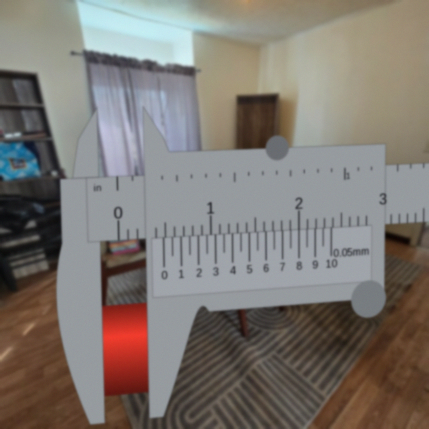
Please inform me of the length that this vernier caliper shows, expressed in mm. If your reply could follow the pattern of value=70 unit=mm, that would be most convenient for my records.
value=4.8 unit=mm
